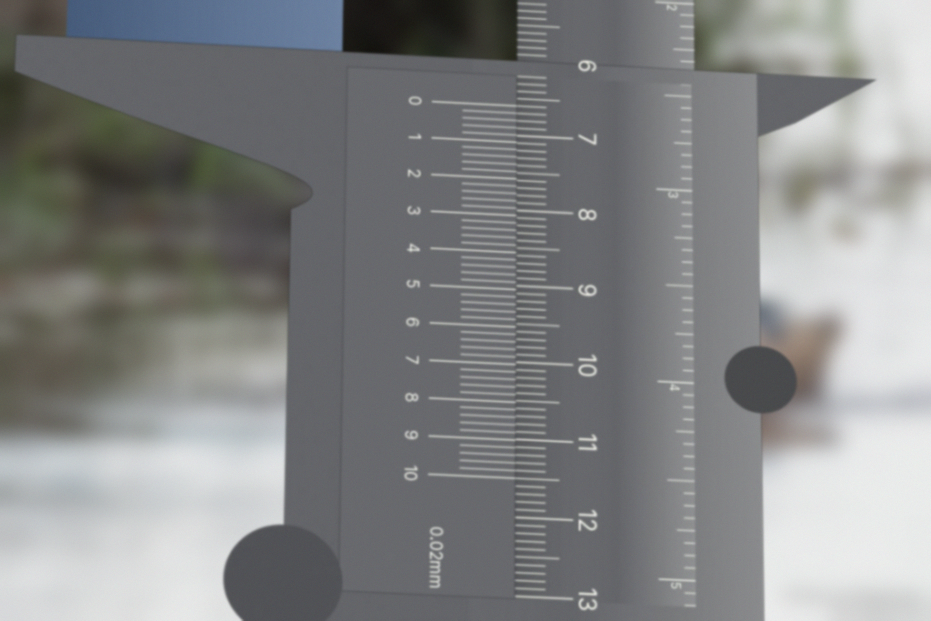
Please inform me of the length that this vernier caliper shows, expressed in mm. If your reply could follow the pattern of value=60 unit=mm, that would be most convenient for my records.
value=66.0 unit=mm
